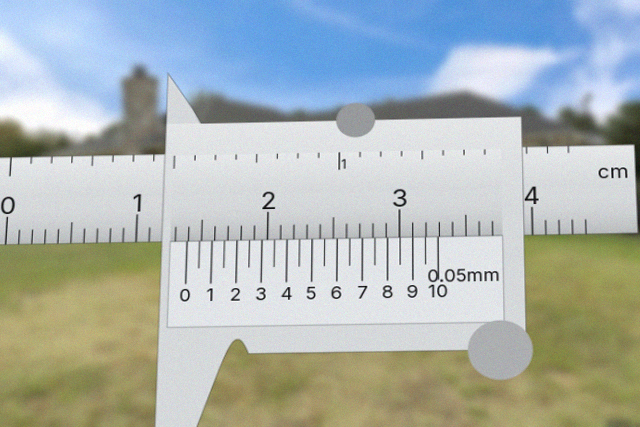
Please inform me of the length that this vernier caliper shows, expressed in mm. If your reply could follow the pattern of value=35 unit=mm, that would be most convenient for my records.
value=13.9 unit=mm
